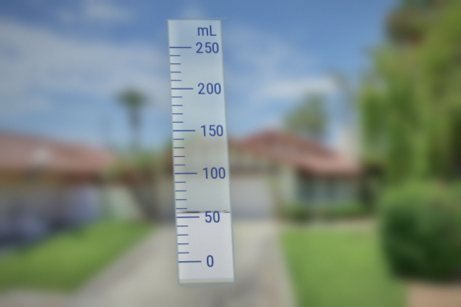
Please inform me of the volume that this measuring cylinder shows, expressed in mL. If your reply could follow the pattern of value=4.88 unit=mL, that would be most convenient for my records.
value=55 unit=mL
